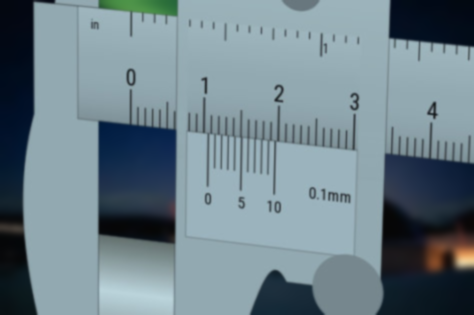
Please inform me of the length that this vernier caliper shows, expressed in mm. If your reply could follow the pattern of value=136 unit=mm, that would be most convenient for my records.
value=10.6 unit=mm
